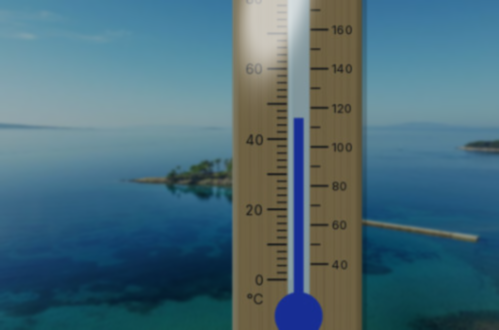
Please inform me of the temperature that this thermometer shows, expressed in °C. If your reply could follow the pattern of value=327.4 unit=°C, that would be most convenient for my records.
value=46 unit=°C
